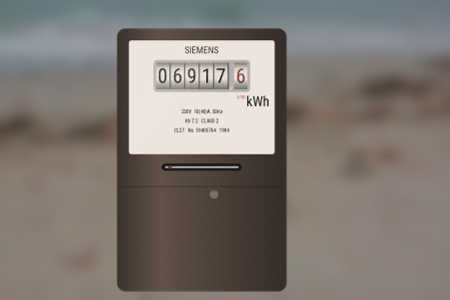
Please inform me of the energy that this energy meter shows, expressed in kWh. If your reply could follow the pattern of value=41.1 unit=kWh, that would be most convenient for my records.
value=6917.6 unit=kWh
